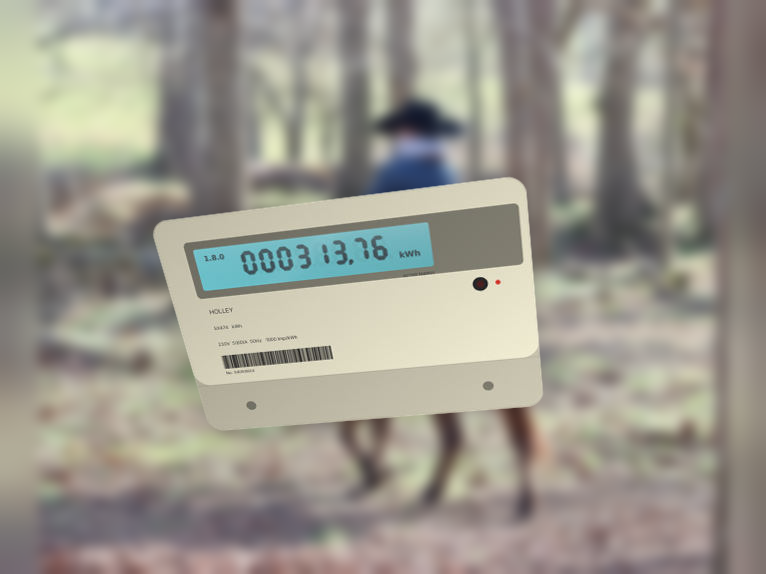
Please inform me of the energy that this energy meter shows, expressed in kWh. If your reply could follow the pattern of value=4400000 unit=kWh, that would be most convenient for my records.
value=313.76 unit=kWh
